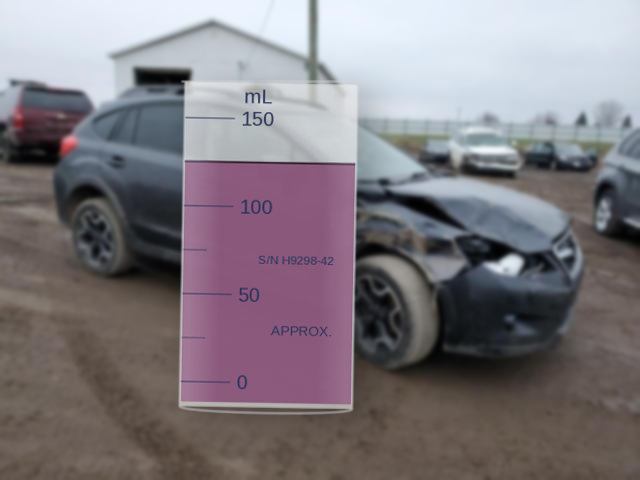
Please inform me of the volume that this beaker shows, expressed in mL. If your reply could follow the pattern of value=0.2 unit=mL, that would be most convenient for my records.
value=125 unit=mL
